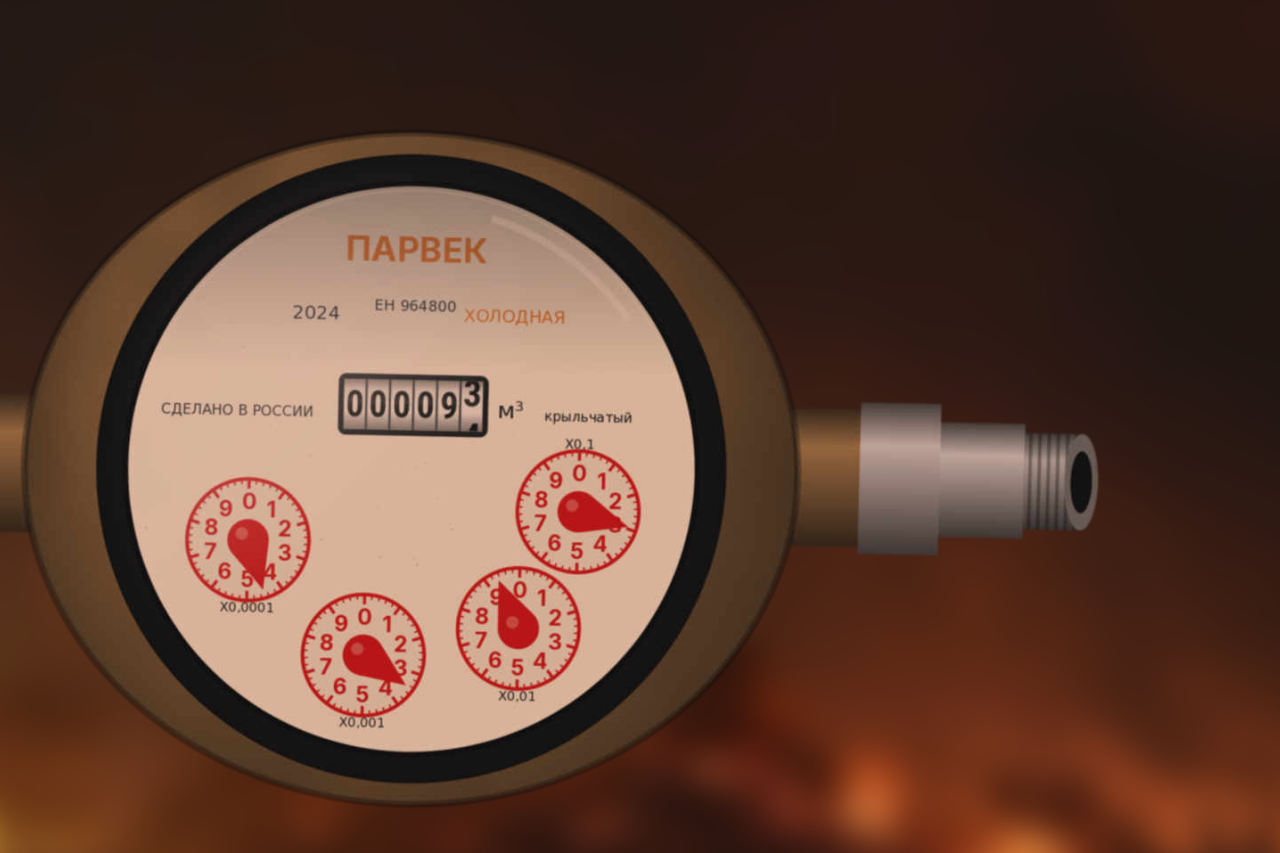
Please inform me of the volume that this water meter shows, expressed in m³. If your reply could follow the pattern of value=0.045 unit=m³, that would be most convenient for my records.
value=93.2934 unit=m³
